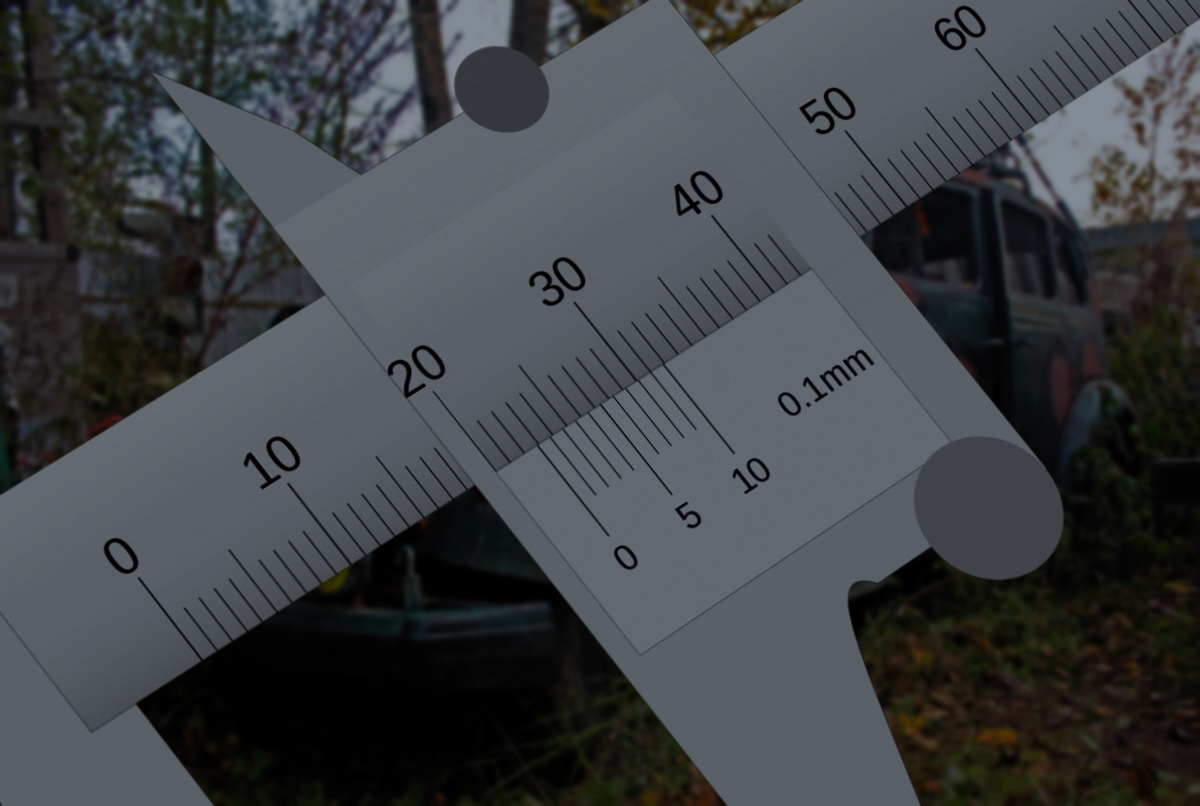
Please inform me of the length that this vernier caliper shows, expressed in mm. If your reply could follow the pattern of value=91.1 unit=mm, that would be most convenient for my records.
value=22.9 unit=mm
